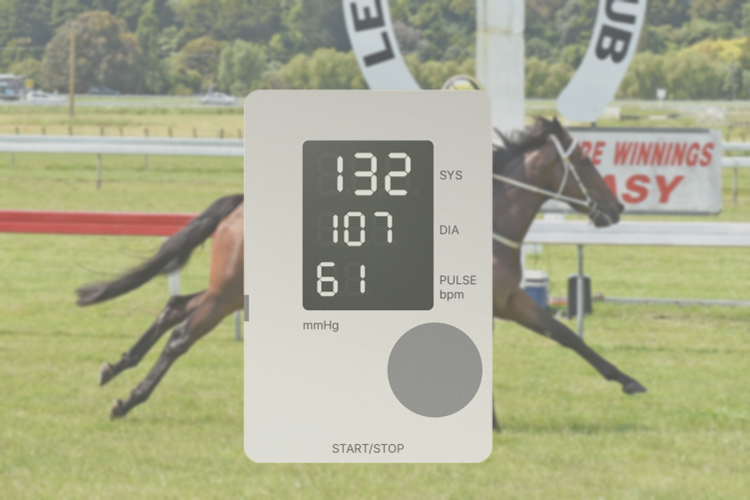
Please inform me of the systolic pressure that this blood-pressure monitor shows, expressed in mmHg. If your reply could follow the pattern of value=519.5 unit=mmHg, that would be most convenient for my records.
value=132 unit=mmHg
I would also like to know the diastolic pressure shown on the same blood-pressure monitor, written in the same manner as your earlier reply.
value=107 unit=mmHg
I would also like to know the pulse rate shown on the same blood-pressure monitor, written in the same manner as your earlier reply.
value=61 unit=bpm
